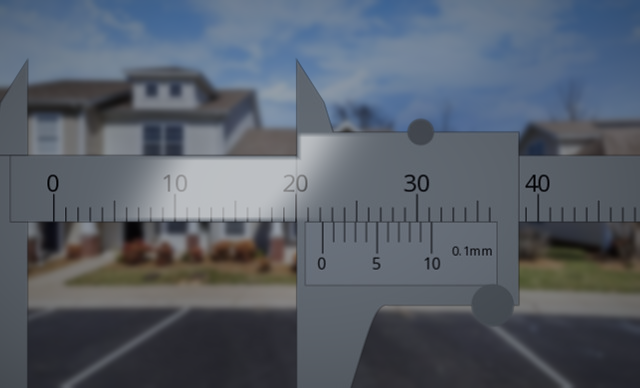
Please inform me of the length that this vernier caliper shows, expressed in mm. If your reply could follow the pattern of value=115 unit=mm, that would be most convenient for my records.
value=22.2 unit=mm
